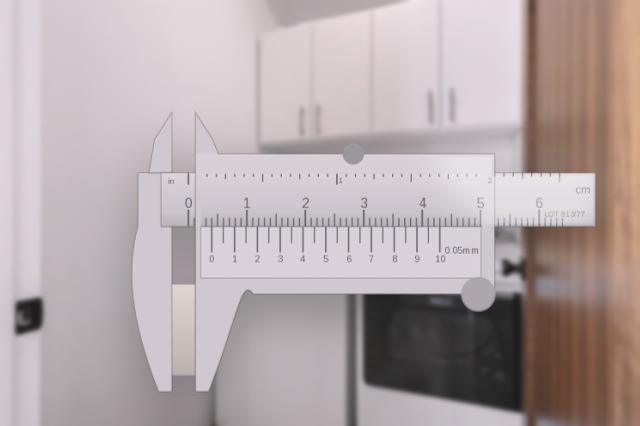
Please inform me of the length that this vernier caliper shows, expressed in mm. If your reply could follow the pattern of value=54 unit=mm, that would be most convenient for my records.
value=4.0 unit=mm
